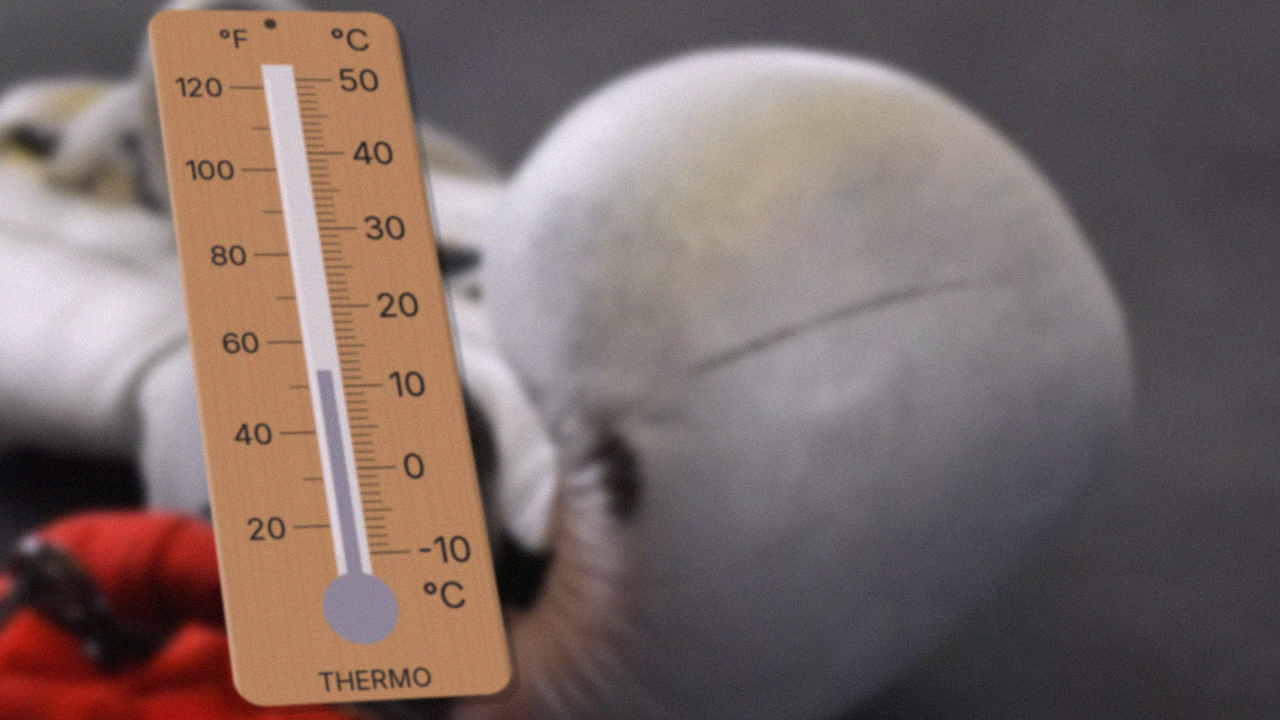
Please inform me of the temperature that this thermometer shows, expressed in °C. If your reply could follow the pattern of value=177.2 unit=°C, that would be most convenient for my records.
value=12 unit=°C
